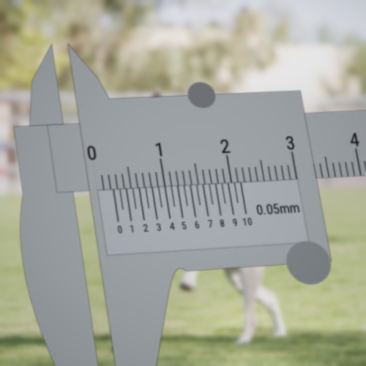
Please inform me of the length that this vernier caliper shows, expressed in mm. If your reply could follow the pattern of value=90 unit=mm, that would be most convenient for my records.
value=2.4 unit=mm
